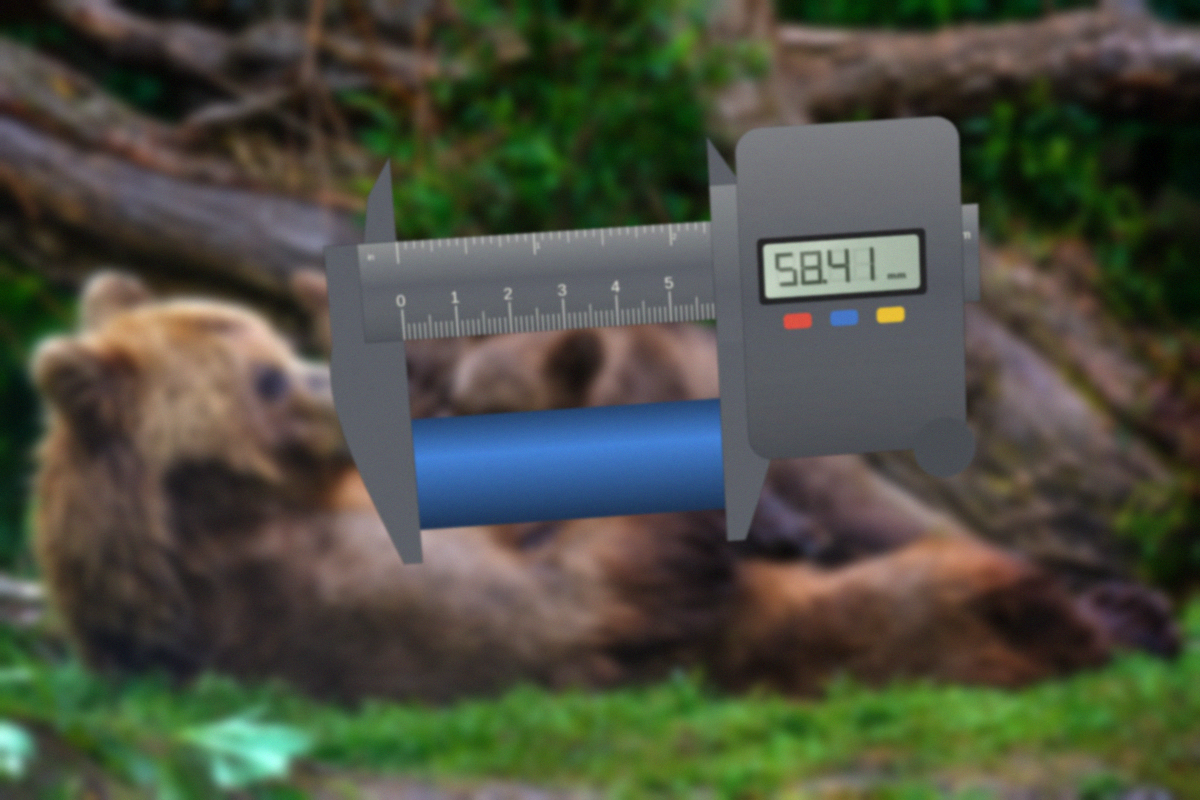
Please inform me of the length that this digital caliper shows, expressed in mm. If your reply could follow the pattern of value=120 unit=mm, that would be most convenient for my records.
value=58.41 unit=mm
